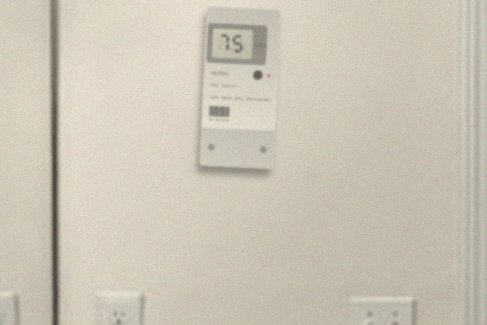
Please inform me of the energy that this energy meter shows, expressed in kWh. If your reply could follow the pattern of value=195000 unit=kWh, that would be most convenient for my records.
value=75 unit=kWh
